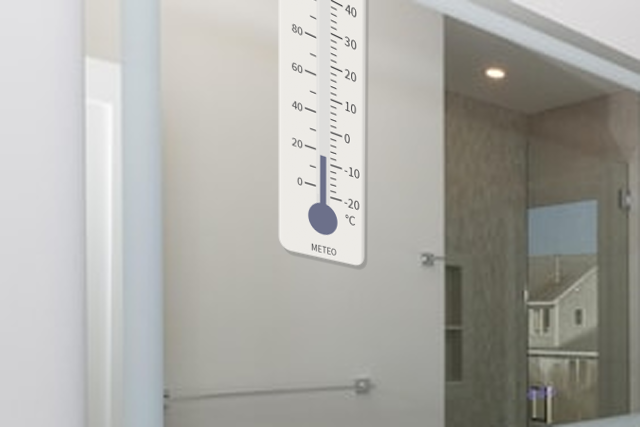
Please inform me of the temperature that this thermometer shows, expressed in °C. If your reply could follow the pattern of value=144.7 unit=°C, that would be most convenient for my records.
value=-8 unit=°C
